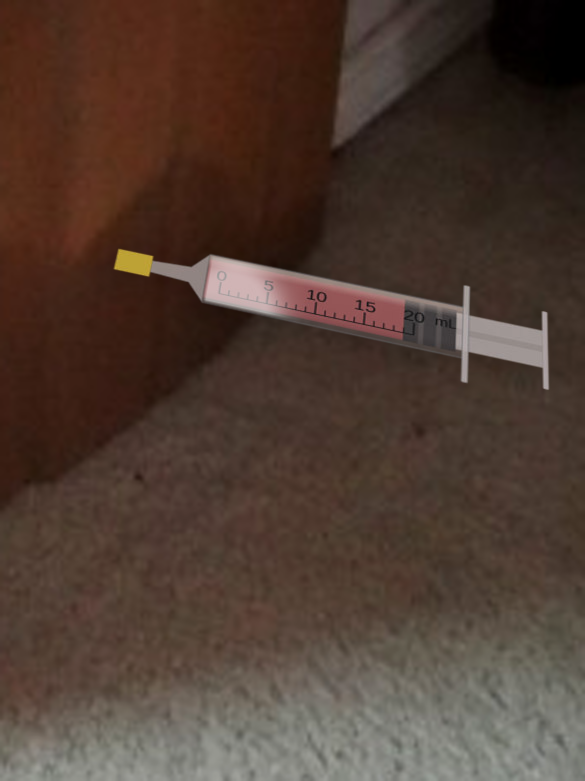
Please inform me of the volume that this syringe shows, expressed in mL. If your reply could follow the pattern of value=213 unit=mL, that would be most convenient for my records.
value=19 unit=mL
